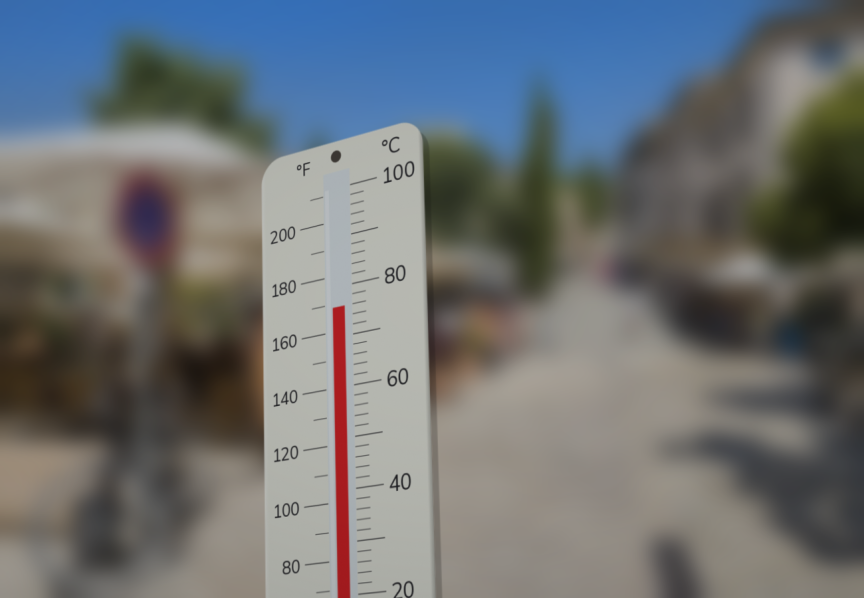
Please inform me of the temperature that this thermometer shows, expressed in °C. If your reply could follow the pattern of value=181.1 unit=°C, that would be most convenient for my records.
value=76 unit=°C
